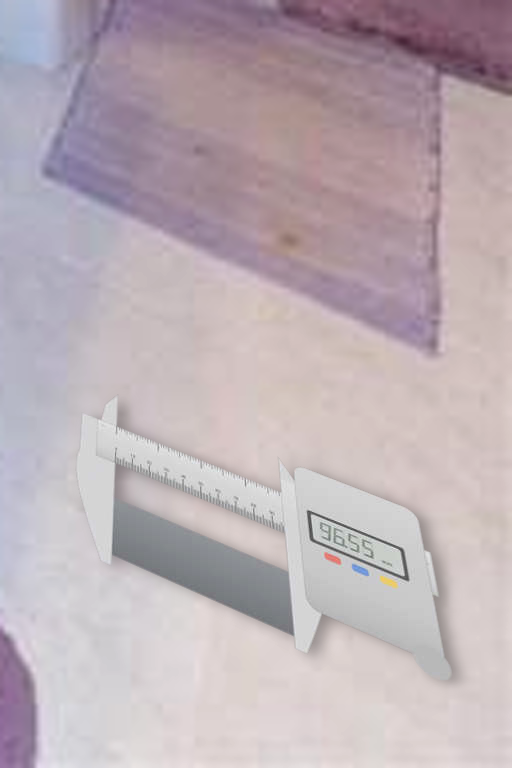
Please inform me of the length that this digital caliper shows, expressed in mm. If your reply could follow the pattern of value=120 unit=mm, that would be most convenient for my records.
value=96.55 unit=mm
